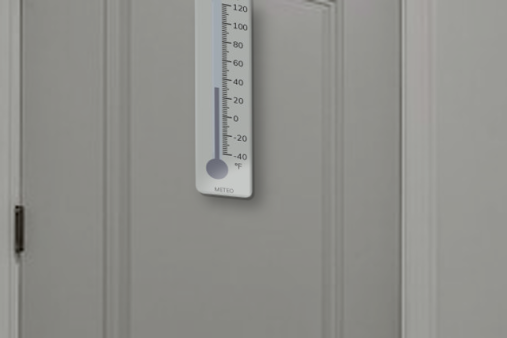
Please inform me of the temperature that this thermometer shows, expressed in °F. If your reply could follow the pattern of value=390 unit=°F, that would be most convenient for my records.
value=30 unit=°F
